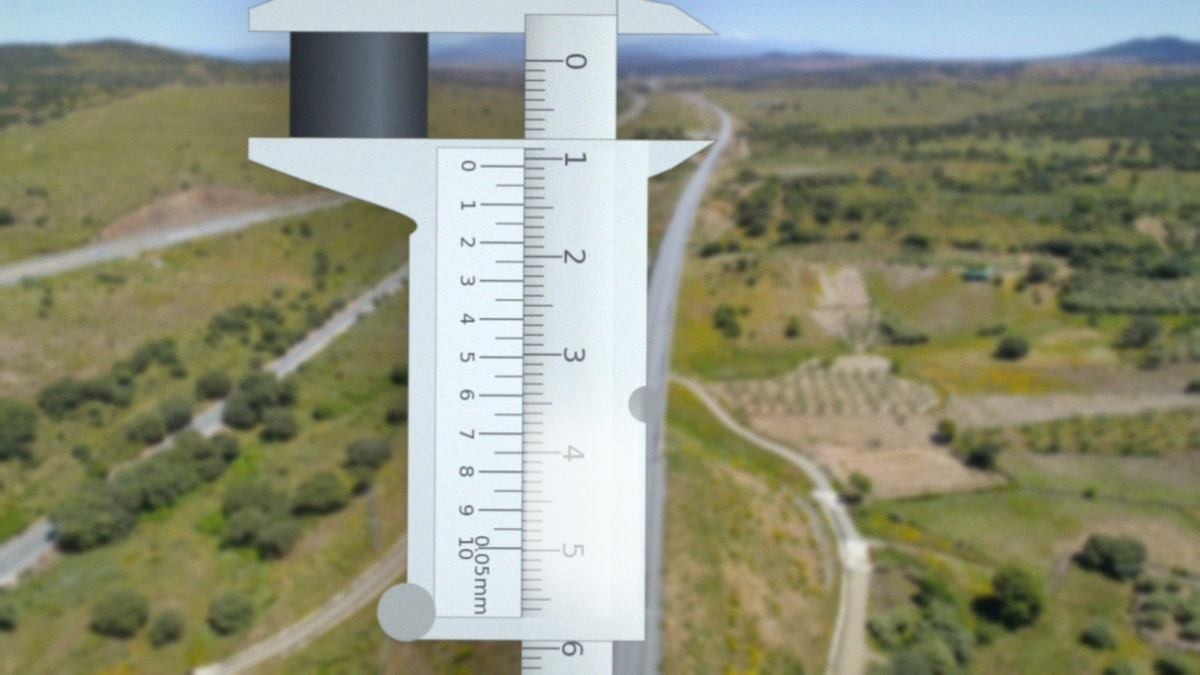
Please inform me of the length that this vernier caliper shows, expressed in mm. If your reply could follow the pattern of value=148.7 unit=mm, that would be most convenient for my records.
value=10.8 unit=mm
